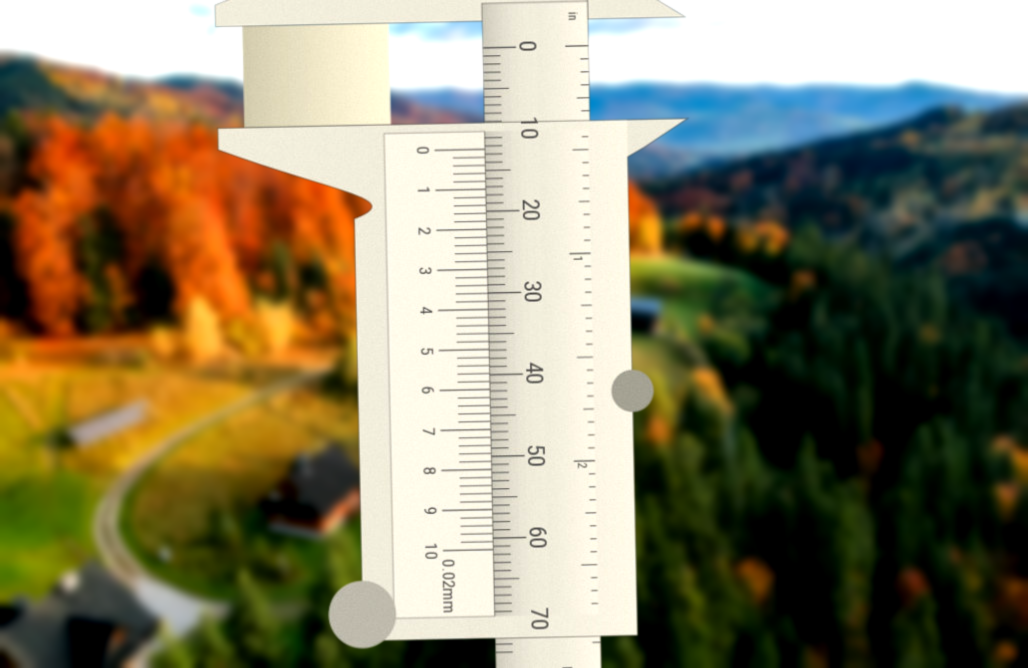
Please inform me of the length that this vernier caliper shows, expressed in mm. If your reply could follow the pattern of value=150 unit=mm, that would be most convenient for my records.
value=12.4 unit=mm
